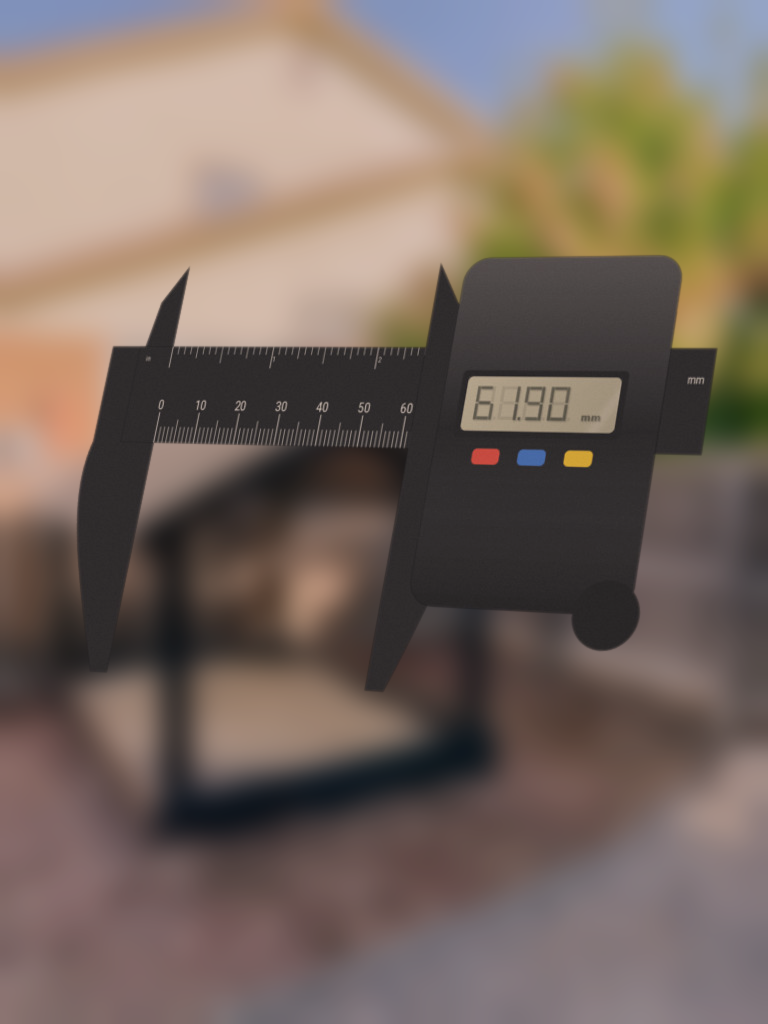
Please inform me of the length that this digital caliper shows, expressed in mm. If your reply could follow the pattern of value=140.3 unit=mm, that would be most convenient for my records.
value=61.90 unit=mm
